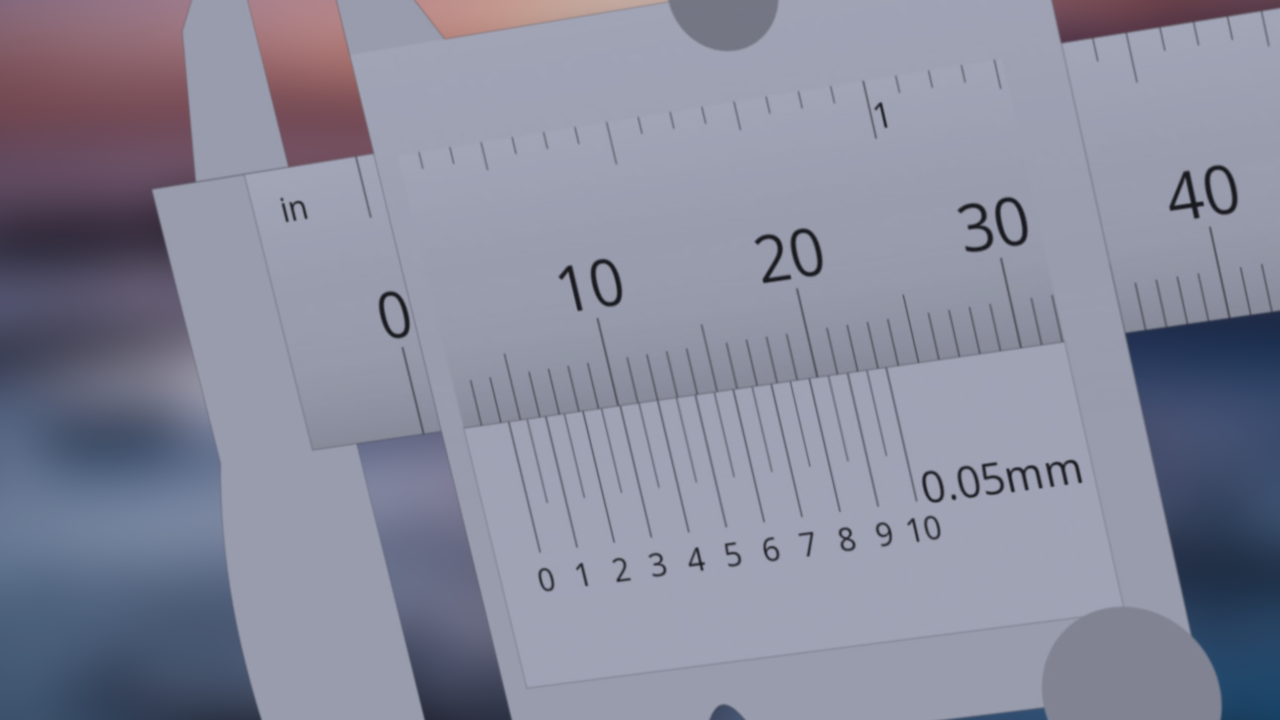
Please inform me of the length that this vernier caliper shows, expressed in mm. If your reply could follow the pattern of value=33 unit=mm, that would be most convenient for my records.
value=4.4 unit=mm
